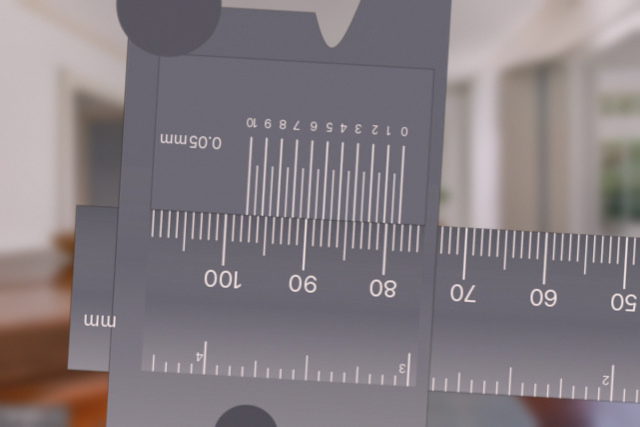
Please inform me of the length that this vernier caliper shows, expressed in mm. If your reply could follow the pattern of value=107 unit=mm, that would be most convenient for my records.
value=78.4 unit=mm
